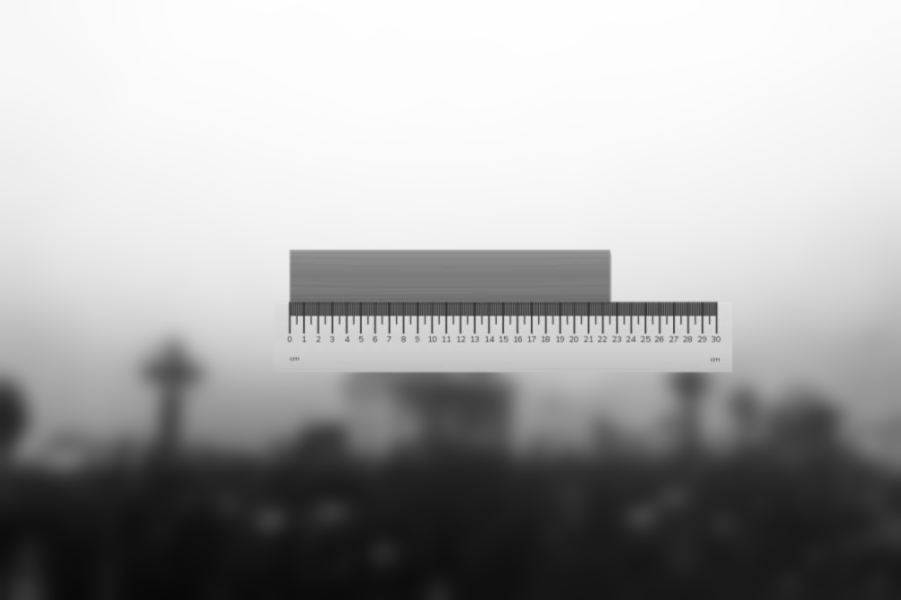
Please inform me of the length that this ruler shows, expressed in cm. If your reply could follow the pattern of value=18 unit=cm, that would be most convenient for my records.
value=22.5 unit=cm
